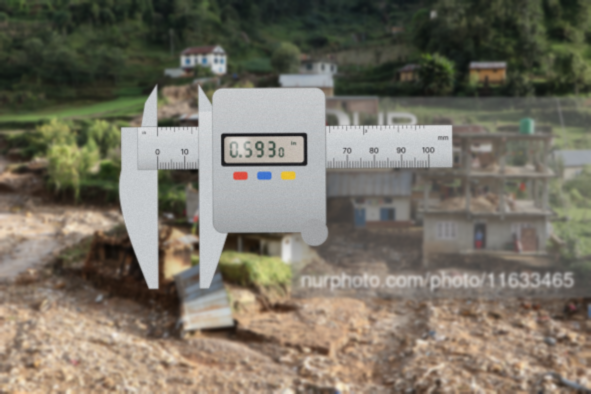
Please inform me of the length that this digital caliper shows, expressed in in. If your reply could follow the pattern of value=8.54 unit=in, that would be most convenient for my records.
value=0.5930 unit=in
